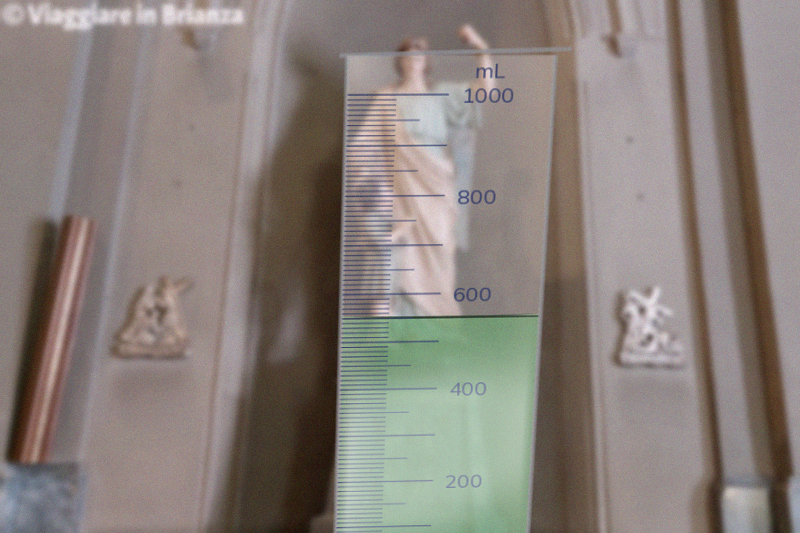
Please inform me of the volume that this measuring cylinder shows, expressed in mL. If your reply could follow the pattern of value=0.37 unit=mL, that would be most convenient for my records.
value=550 unit=mL
